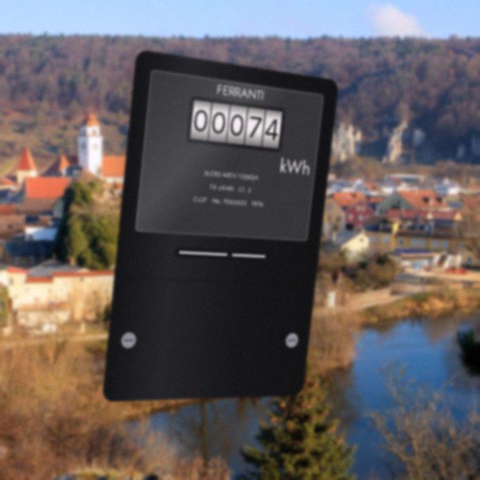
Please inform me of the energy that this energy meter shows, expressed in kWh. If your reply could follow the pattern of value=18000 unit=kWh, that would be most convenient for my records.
value=74 unit=kWh
